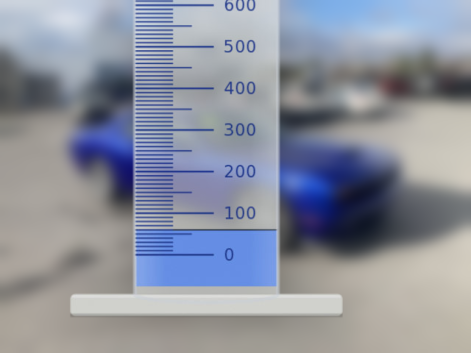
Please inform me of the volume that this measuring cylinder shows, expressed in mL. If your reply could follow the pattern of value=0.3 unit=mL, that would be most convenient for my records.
value=60 unit=mL
